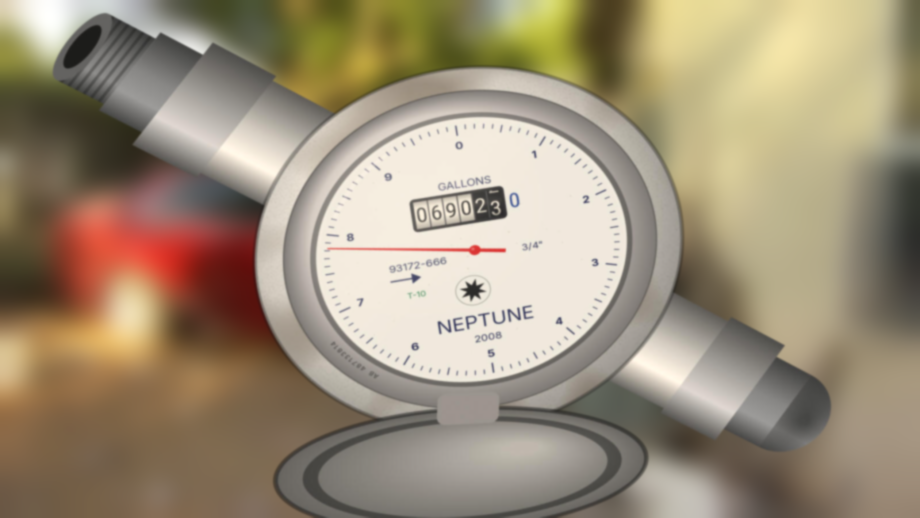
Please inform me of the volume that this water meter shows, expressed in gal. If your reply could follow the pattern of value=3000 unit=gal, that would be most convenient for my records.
value=690227.8 unit=gal
